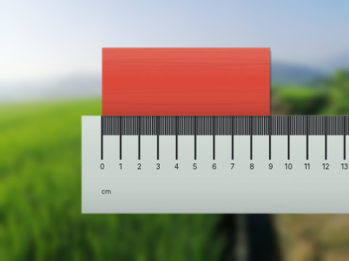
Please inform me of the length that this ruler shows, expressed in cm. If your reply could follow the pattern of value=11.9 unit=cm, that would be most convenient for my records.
value=9 unit=cm
